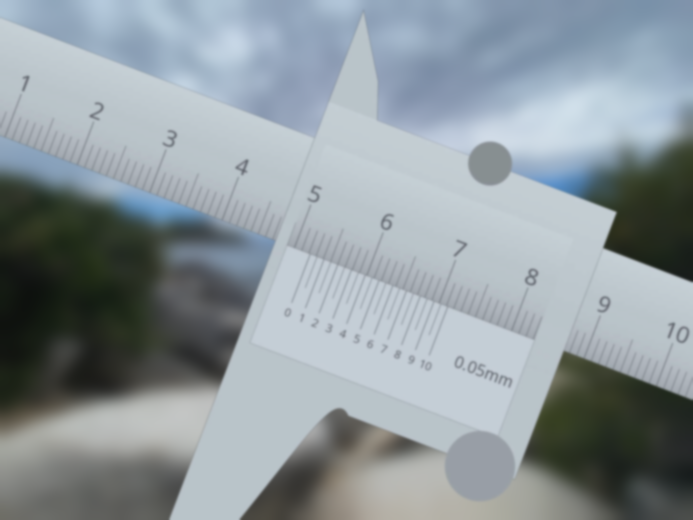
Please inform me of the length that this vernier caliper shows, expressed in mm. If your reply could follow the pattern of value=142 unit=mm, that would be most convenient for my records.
value=52.2 unit=mm
